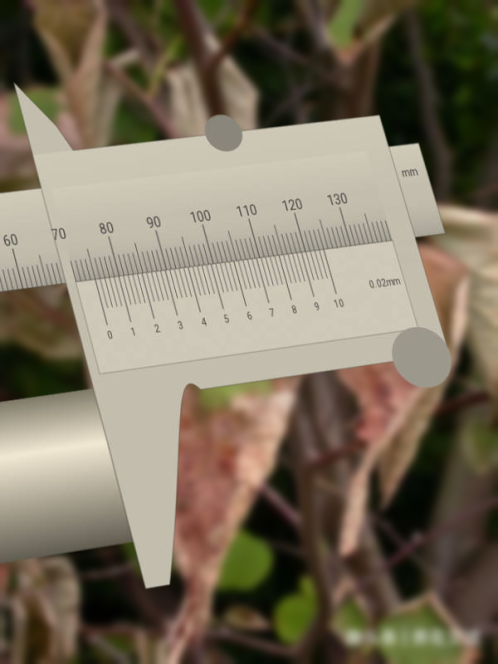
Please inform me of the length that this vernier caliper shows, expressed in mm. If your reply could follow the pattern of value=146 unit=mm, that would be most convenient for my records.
value=75.0 unit=mm
